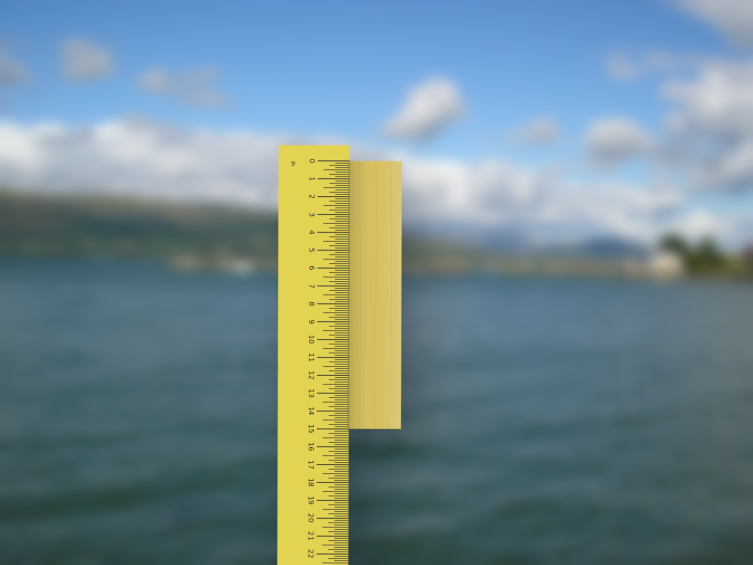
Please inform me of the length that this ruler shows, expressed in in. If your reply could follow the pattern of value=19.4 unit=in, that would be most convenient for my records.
value=15 unit=in
